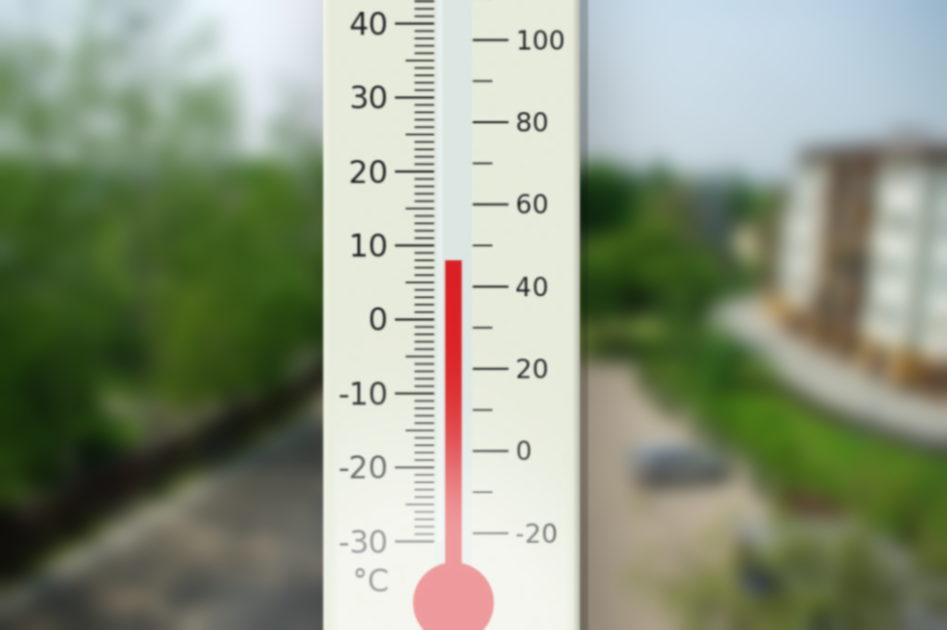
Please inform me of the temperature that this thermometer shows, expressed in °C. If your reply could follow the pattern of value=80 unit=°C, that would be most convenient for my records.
value=8 unit=°C
